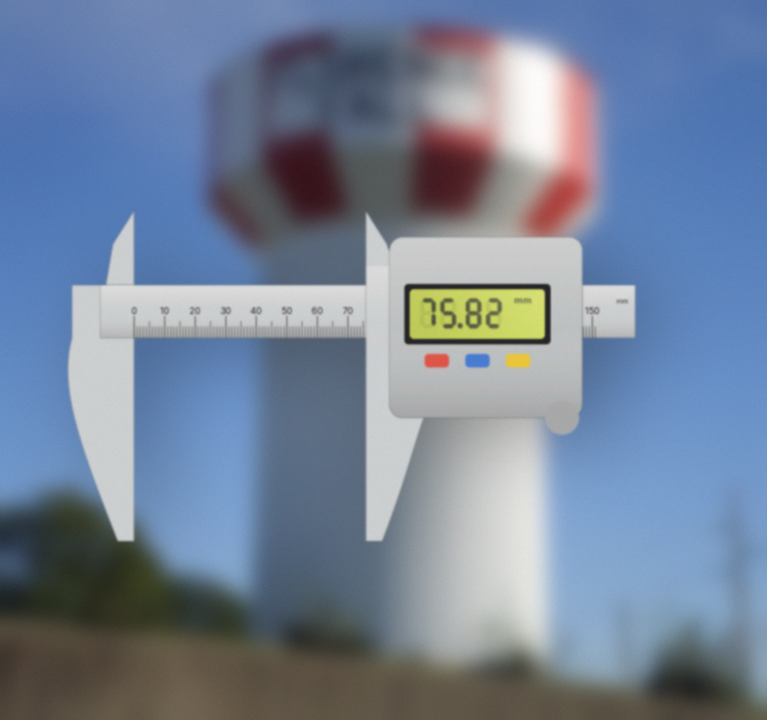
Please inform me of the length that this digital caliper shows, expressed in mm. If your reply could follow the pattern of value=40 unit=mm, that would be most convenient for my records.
value=75.82 unit=mm
